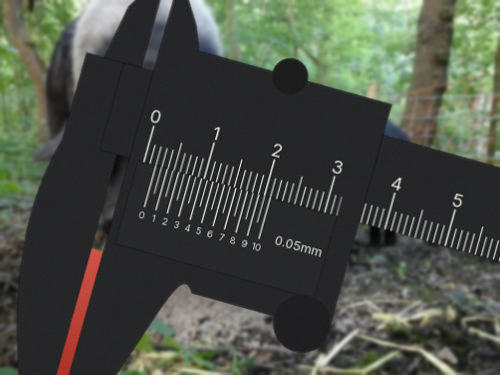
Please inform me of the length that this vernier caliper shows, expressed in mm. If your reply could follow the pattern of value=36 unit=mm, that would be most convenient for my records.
value=2.0 unit=mm
